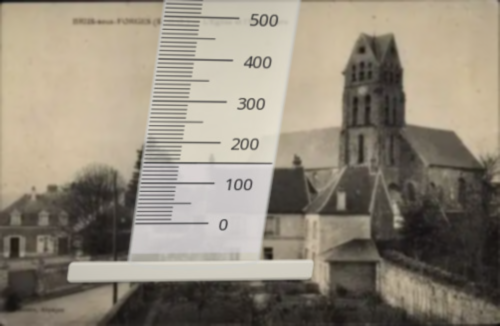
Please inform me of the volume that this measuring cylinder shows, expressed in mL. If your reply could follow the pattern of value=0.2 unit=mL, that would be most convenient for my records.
value=150 unit=mL
